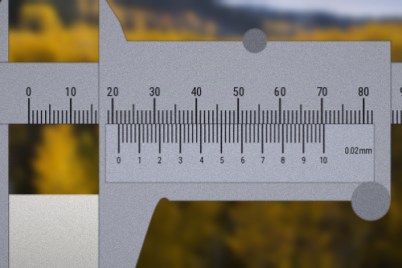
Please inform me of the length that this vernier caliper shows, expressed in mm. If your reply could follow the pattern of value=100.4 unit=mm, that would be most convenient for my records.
value=21.5 unit=mm
